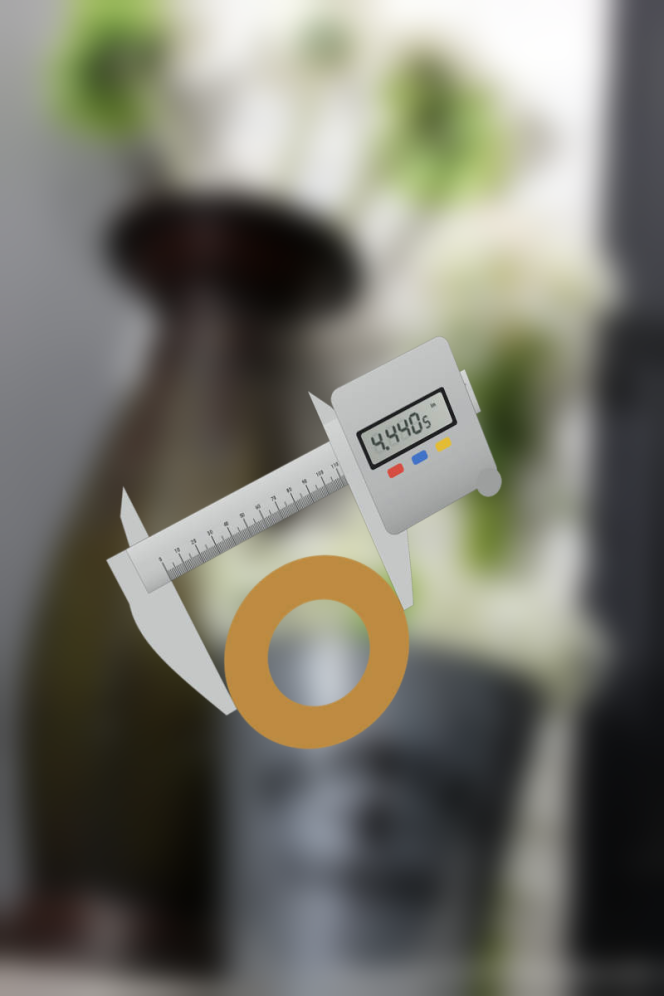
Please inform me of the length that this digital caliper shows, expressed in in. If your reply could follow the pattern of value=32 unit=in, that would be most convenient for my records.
value=4.4405 unit=in
